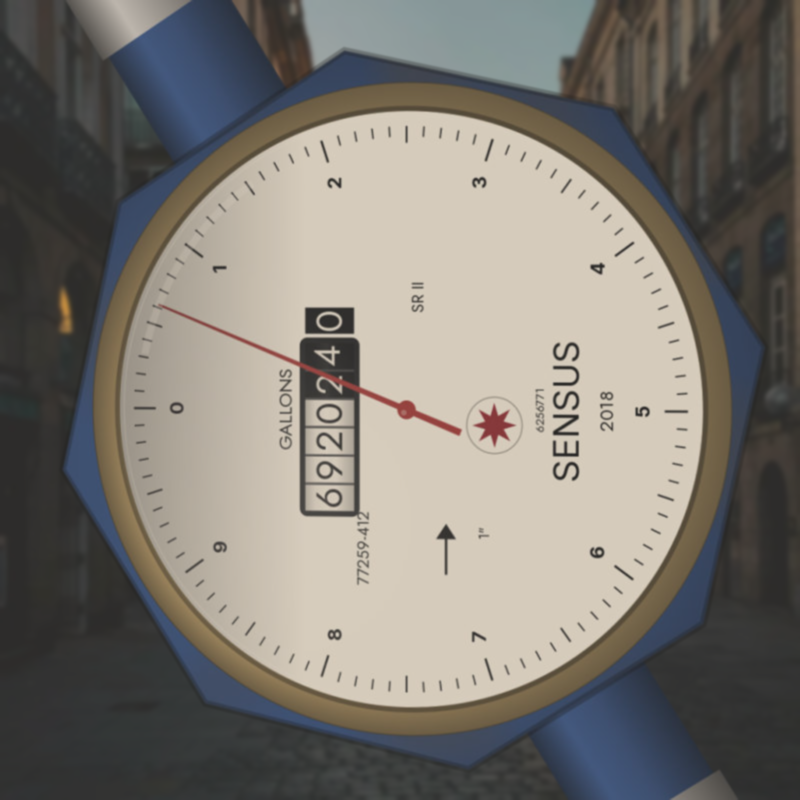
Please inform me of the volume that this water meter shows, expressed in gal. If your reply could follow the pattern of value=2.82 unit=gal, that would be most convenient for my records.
value=6920240.6 unit=gal
